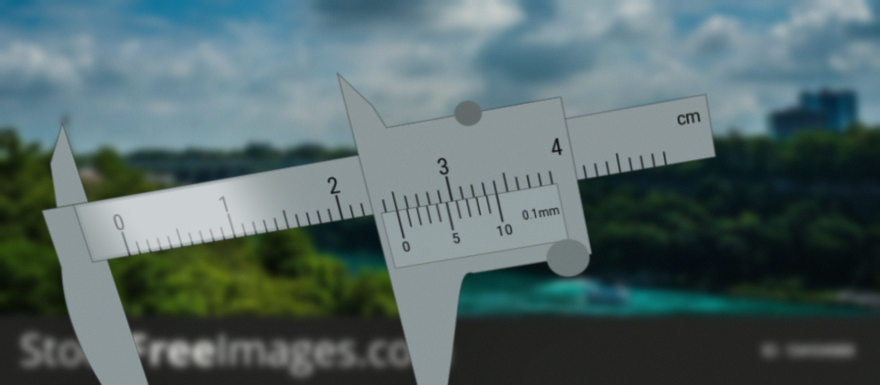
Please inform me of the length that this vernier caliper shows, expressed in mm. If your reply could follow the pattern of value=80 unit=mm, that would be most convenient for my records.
value=25.0 unit=mm
